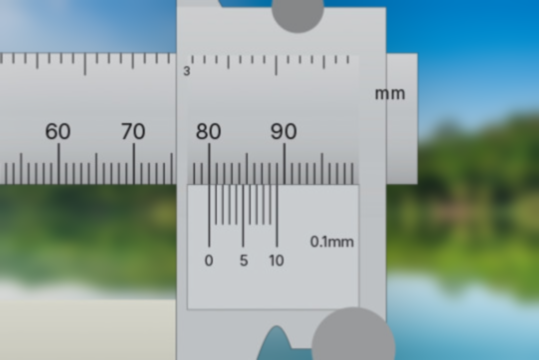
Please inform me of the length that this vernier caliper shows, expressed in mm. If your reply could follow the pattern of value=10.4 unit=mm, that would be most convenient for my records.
value=80.0 unit=mm
